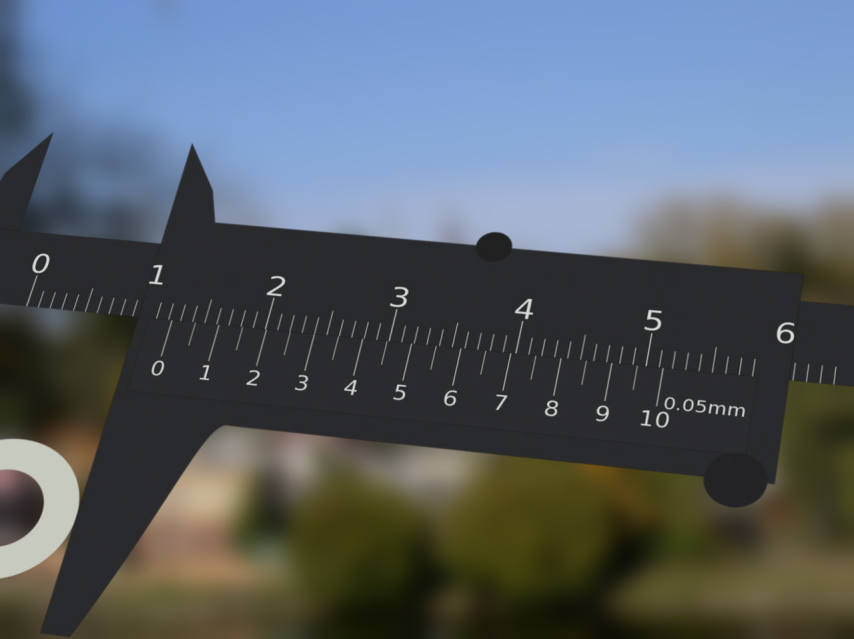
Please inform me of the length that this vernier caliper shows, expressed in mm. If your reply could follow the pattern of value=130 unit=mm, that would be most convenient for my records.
value=12.3 unit=mm
